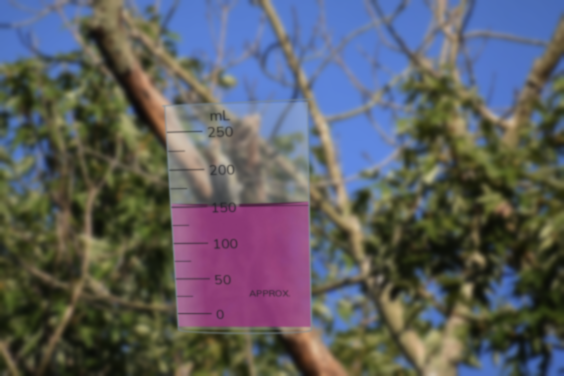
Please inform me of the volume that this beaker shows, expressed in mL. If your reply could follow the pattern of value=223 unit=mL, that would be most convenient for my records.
value=150 unit=mL
